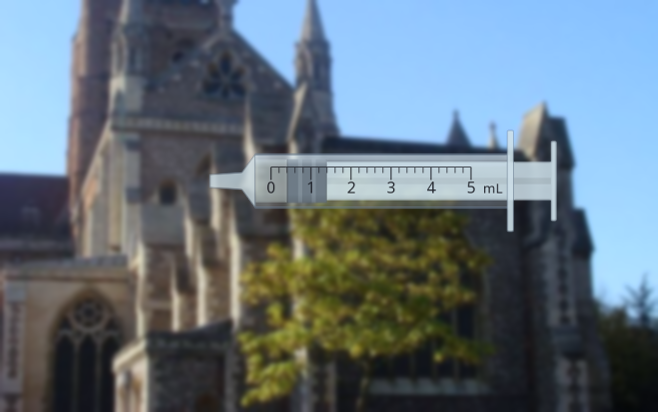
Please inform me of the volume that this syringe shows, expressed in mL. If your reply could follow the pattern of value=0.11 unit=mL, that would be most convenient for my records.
value=0.4 unit=mL
